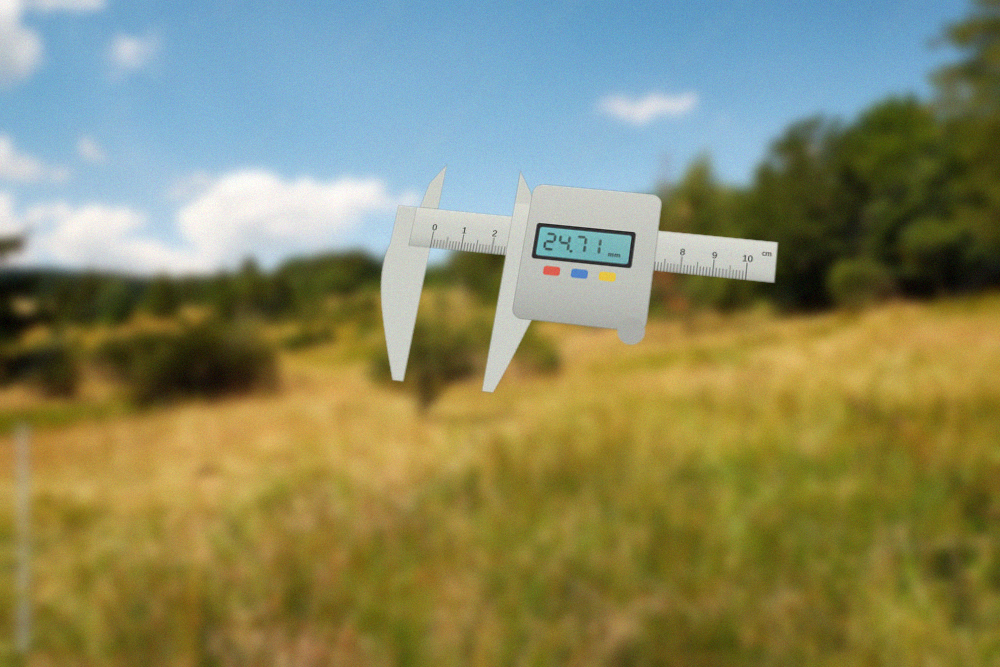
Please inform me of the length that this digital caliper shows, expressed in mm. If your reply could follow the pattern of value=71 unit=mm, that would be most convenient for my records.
value=24.71 unit=mm
